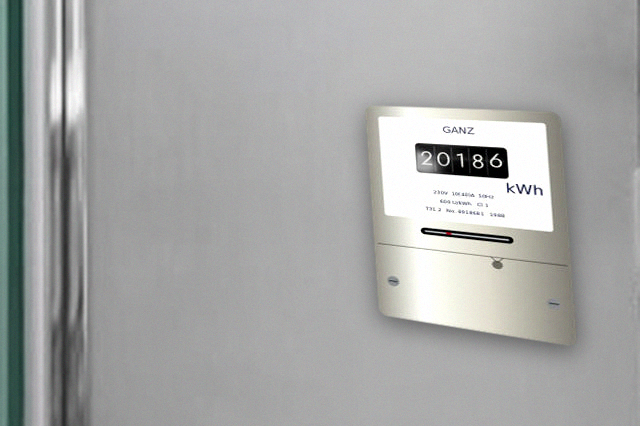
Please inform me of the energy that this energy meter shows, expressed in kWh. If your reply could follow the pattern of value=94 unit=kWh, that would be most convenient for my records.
value=20186 unit=kWh
